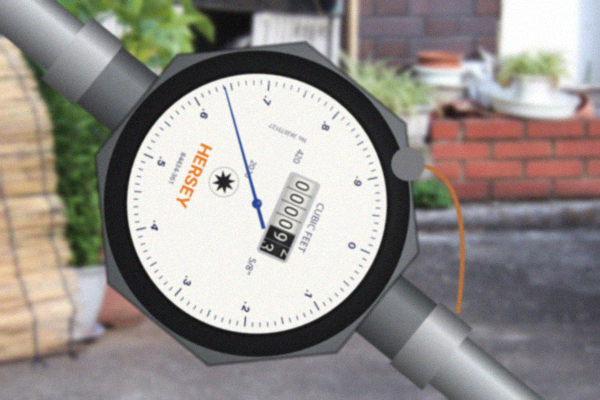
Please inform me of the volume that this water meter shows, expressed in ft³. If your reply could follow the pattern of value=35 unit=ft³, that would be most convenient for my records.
value=92.64 unit=ft³
